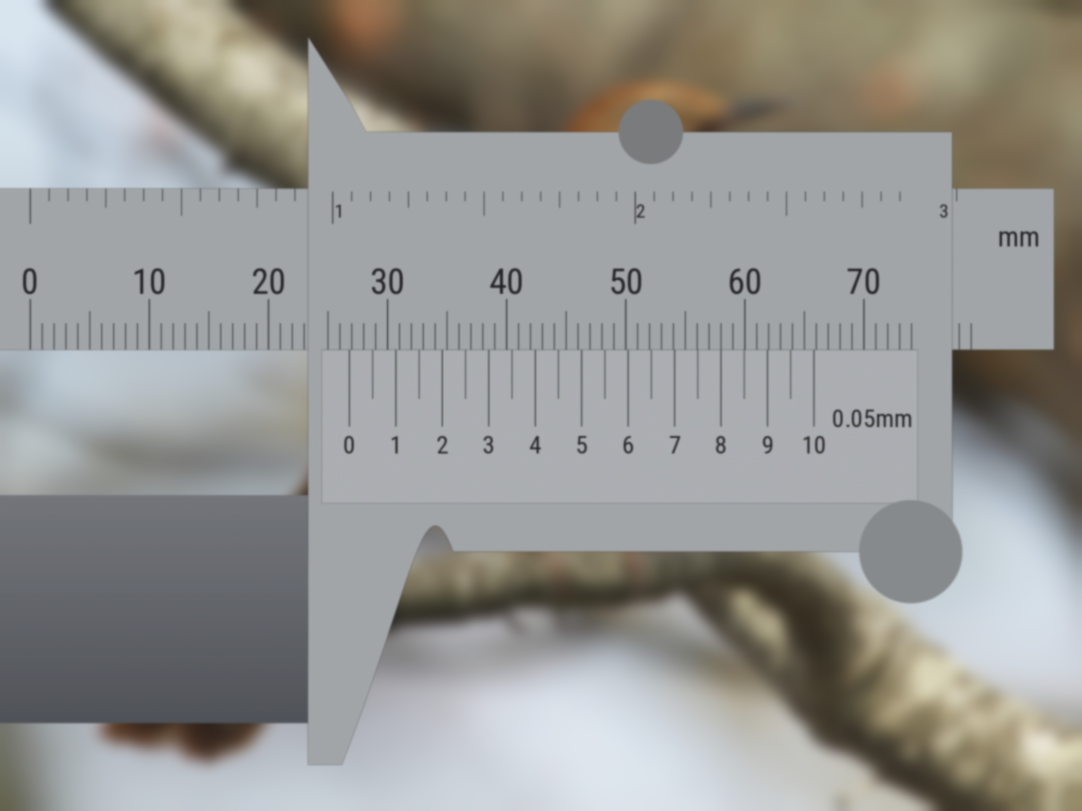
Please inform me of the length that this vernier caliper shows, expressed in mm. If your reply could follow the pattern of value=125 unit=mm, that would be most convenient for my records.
value=26.8 unit=mm
